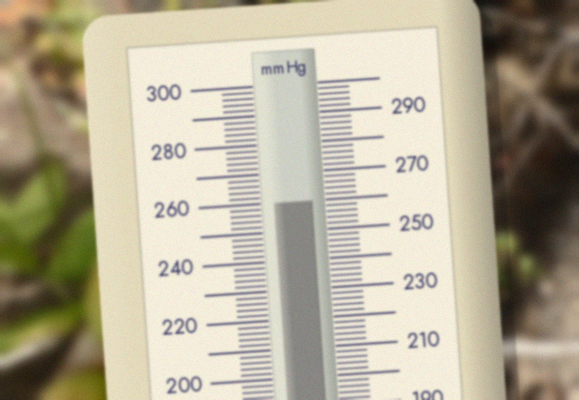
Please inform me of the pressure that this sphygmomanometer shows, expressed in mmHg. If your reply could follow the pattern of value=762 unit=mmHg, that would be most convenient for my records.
value=260 unit=mmHg
